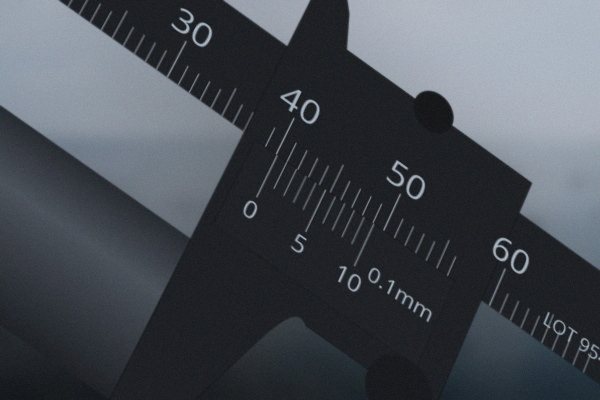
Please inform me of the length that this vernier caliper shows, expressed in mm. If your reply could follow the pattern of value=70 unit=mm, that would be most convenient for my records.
value=40.1 unit=mm
